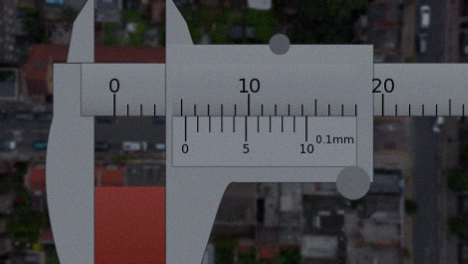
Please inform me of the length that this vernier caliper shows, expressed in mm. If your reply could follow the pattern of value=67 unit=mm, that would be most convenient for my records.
value=5.3 unit=mm
